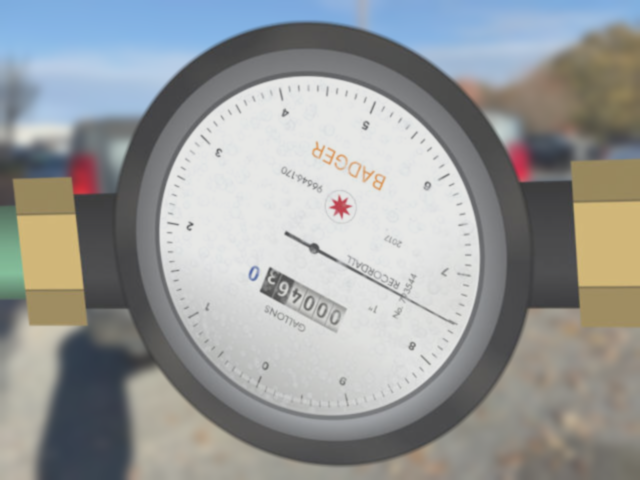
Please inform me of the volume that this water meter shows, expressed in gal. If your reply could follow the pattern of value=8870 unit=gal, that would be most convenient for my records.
value=4627.5 unit=gal
